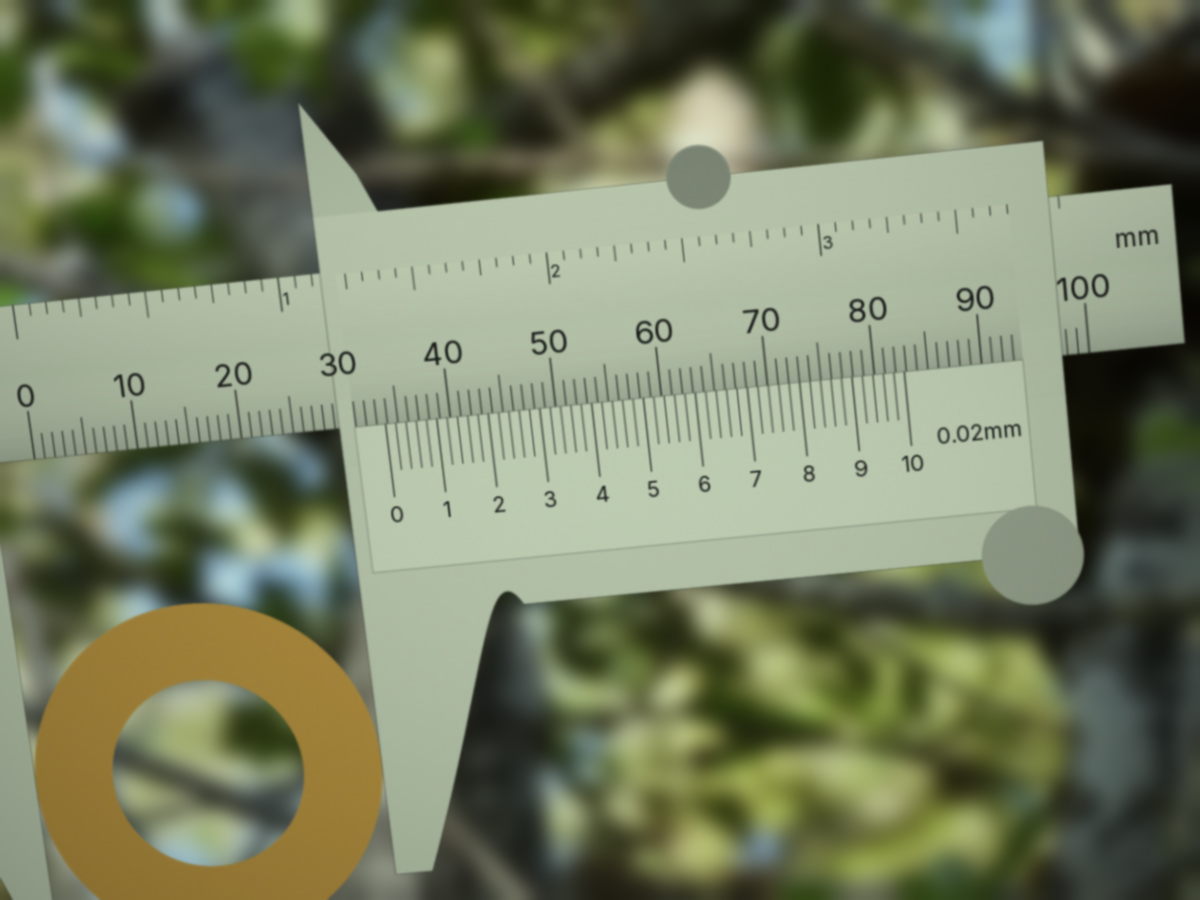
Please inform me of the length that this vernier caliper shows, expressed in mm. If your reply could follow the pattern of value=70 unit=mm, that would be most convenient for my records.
value=33.8 unit=mm
